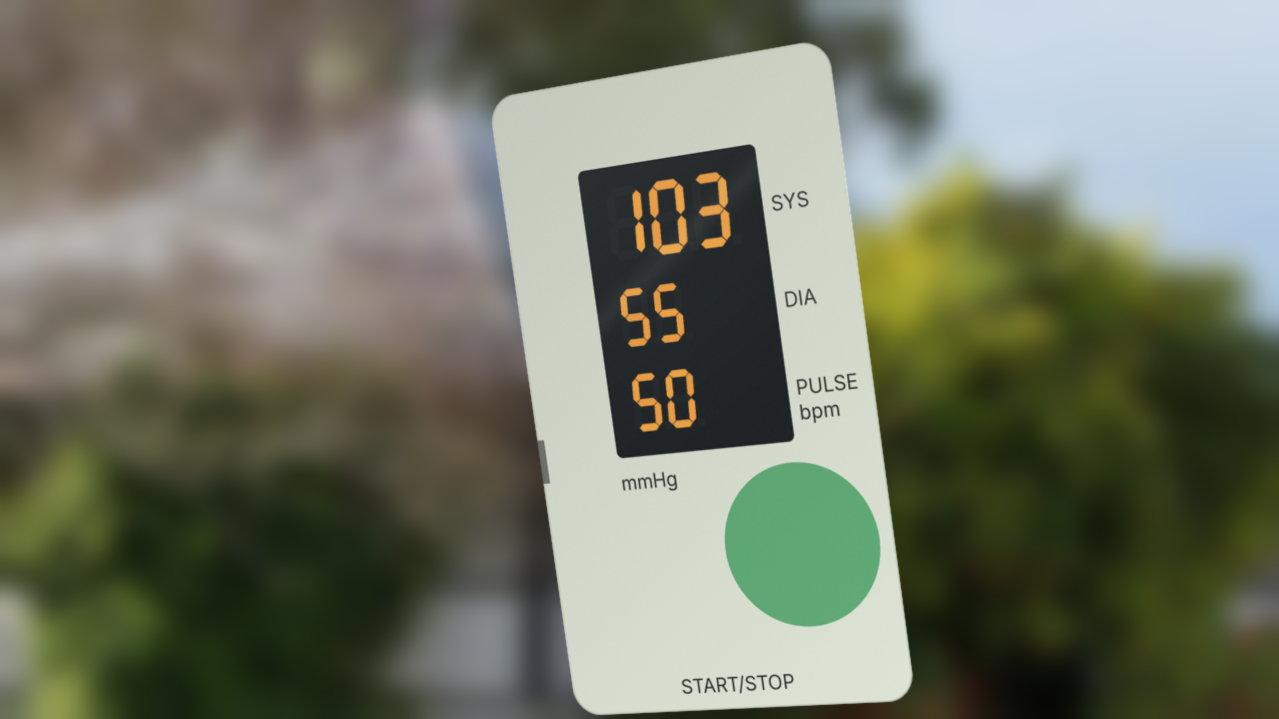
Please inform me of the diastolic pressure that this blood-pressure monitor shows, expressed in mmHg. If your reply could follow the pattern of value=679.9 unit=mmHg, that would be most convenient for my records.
value=55 unit=mmHg
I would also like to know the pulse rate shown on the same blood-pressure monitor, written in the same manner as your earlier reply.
value=50 unit=bpm
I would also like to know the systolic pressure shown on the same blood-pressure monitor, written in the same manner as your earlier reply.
value=103 unit=mmHg
